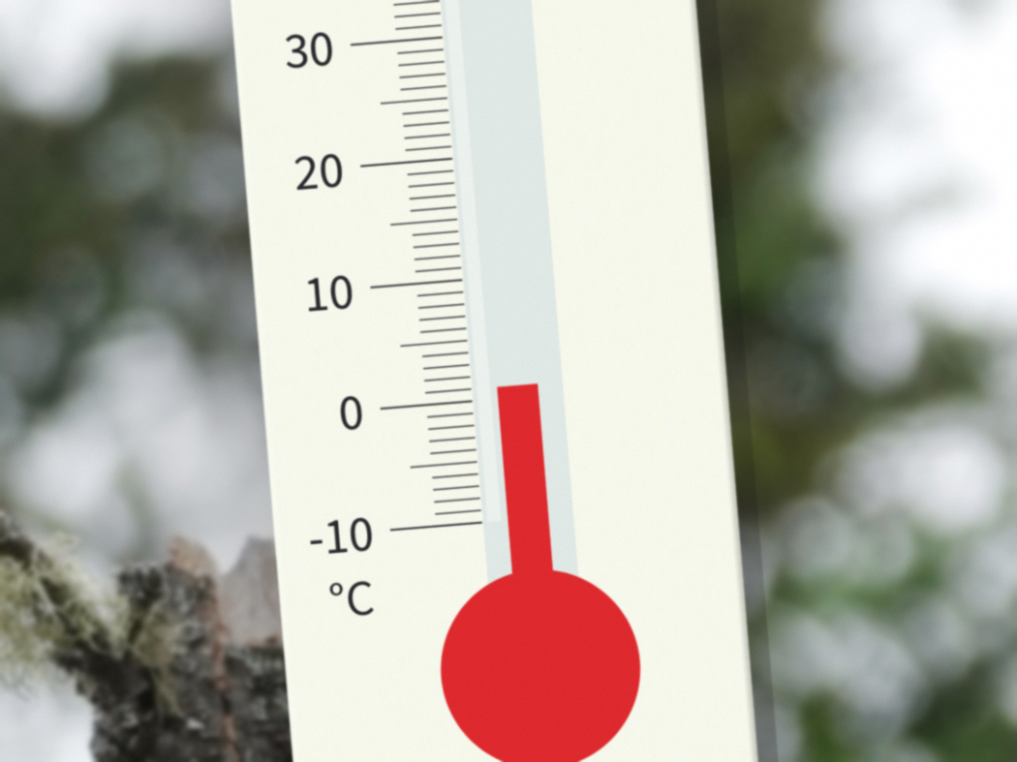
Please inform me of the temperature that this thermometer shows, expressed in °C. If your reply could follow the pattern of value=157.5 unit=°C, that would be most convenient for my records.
value=1 unit=°C
